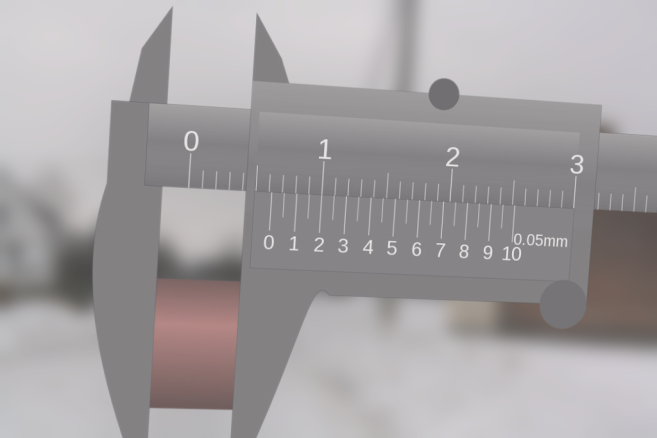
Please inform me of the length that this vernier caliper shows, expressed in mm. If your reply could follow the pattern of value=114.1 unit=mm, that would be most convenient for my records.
value=6.2 unit=mm
